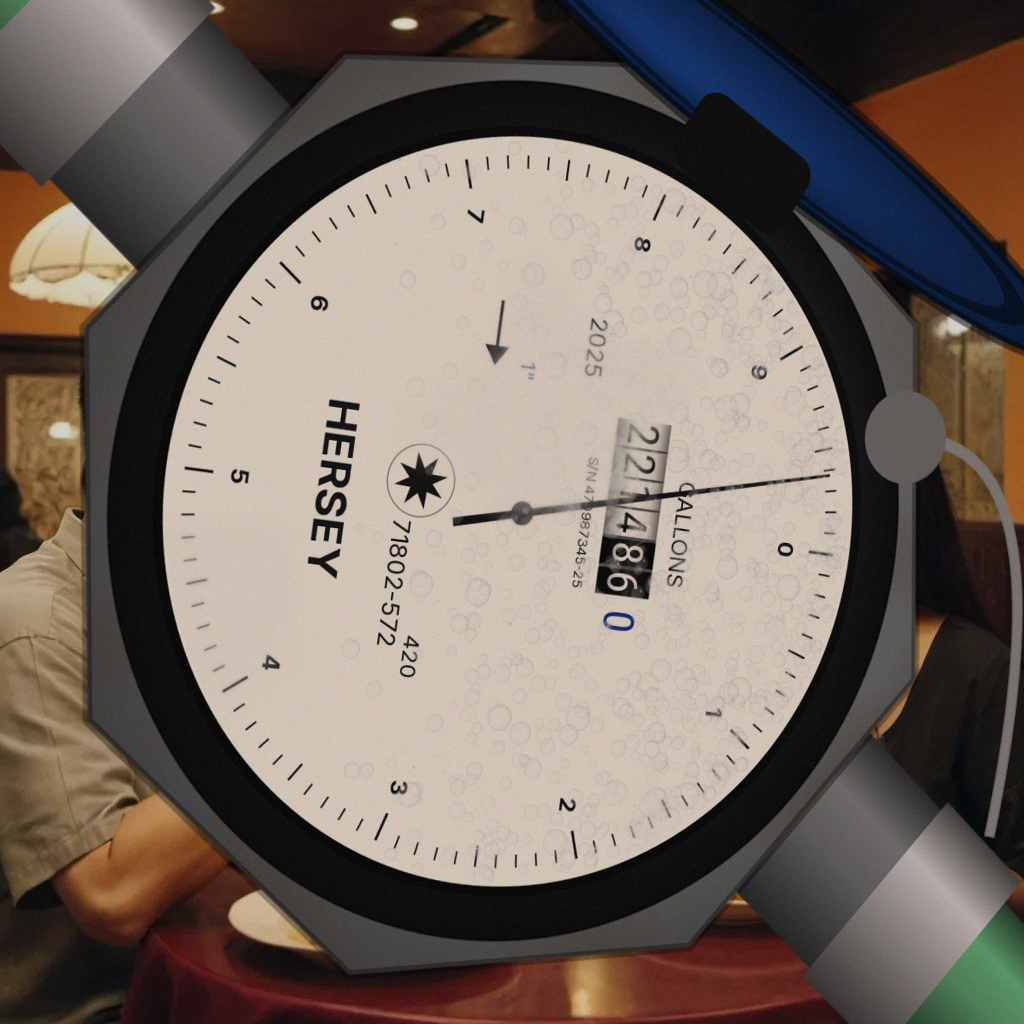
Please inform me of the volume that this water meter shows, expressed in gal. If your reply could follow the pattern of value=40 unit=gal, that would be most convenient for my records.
value=2214859.6 unit=gal
